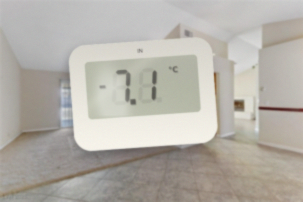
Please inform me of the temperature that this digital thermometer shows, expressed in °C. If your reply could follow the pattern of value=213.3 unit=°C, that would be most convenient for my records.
value=-7.1 unit=°C
